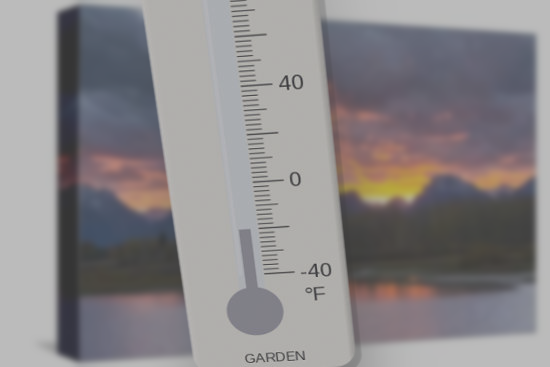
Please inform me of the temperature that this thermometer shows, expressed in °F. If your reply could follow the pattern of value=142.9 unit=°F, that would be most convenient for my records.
value=-20 unit=°F
